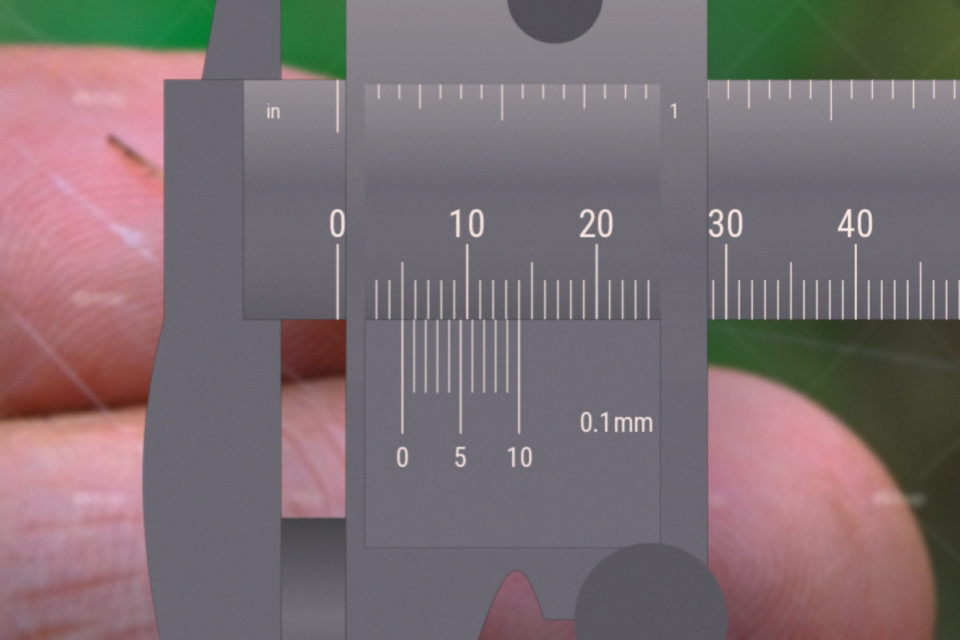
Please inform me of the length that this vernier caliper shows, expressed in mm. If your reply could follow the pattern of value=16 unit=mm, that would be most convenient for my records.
value=5.0 unit=mm
